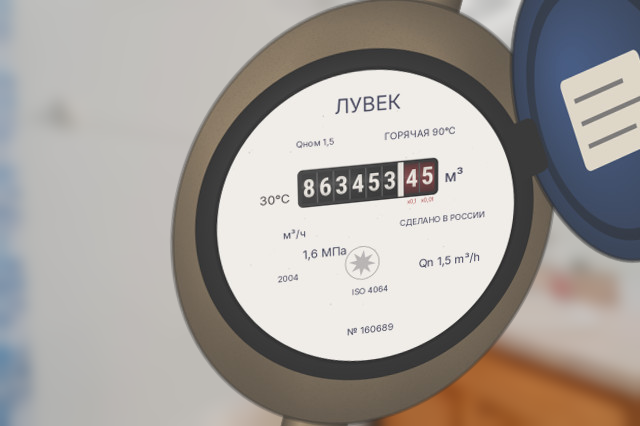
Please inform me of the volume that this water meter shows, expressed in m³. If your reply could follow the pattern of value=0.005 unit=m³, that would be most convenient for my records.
value=863453.45 unit=m³
